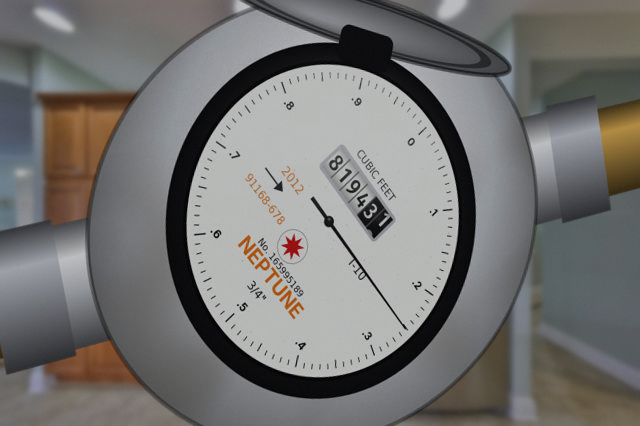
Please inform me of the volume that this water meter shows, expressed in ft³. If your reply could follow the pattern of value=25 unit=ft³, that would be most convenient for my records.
value=819431.25 unit=ft³
